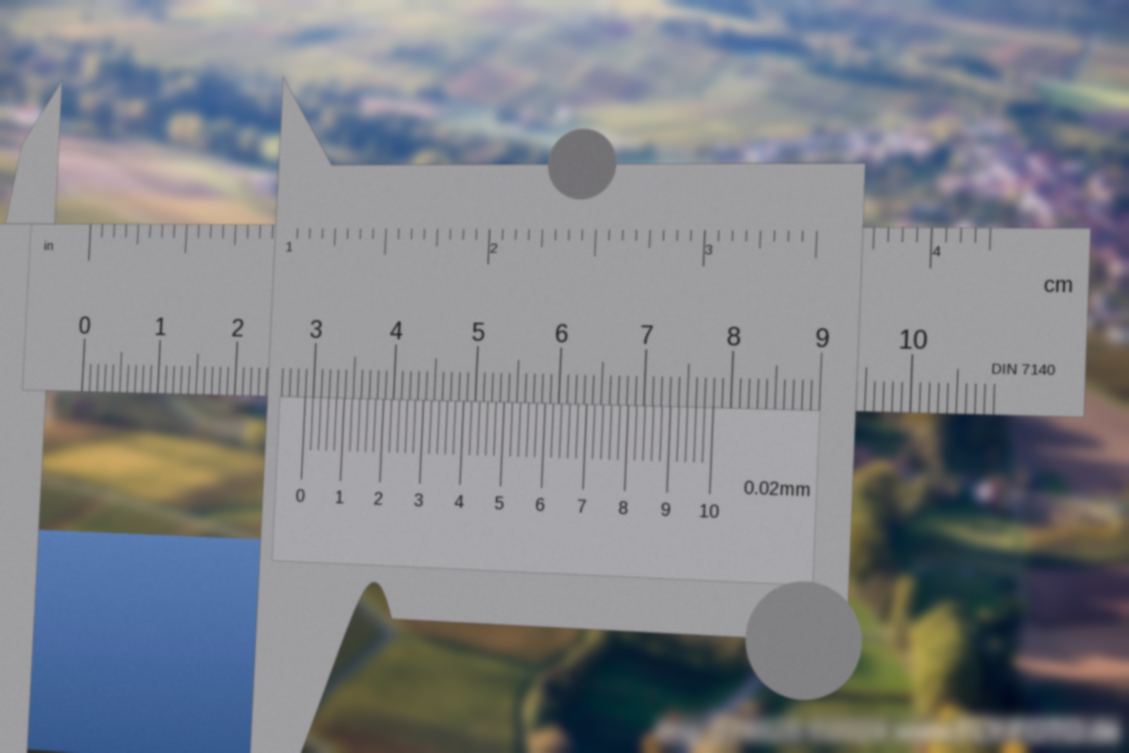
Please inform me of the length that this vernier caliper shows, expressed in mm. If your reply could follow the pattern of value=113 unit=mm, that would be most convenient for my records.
value=29.0 unit=mm
